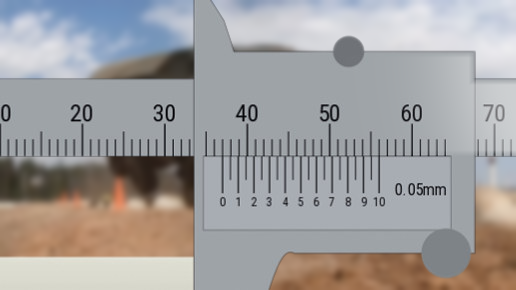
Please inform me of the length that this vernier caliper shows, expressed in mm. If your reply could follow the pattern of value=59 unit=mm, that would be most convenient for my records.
value=37.0 unit=mm
